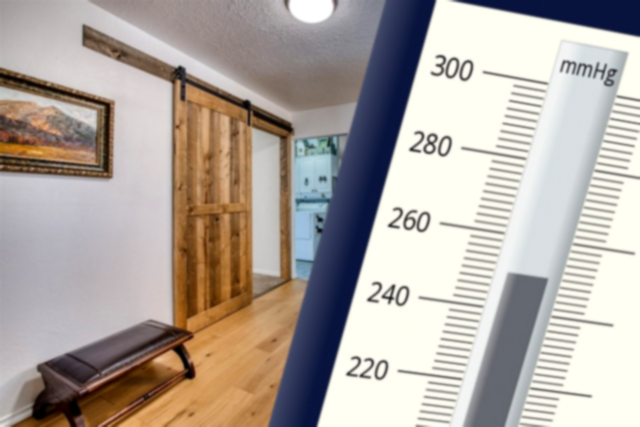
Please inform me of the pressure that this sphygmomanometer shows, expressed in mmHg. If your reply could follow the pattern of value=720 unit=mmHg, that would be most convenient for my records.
value=250 unit=mmHg
